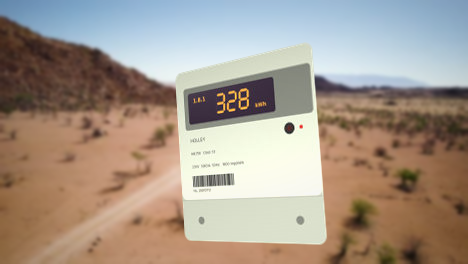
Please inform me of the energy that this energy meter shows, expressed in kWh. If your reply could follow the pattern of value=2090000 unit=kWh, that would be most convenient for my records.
value=328 unit=kWh
